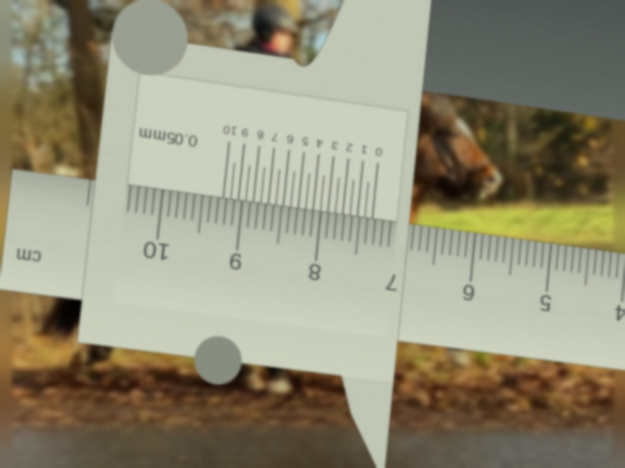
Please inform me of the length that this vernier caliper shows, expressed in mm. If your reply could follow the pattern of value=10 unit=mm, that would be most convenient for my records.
value=73.4 unit=mm
